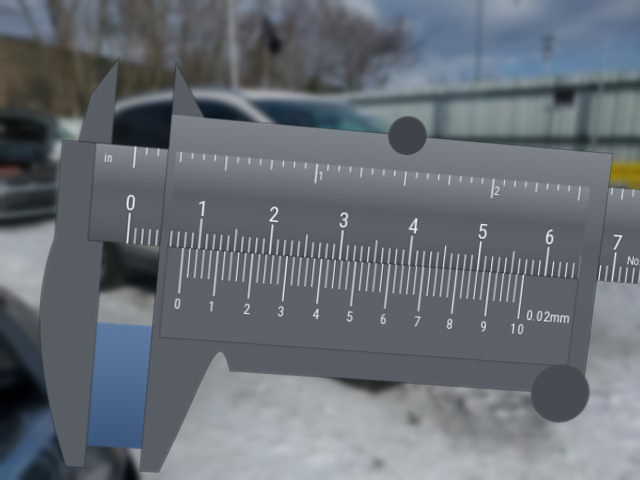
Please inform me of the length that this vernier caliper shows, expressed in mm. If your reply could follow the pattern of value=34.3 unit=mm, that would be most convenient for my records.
value=7.8 unit=mm
